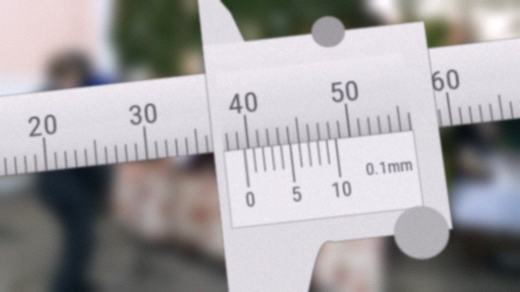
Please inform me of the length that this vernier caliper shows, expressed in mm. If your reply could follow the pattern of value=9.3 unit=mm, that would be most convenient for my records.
value=39.6 unit=mm
